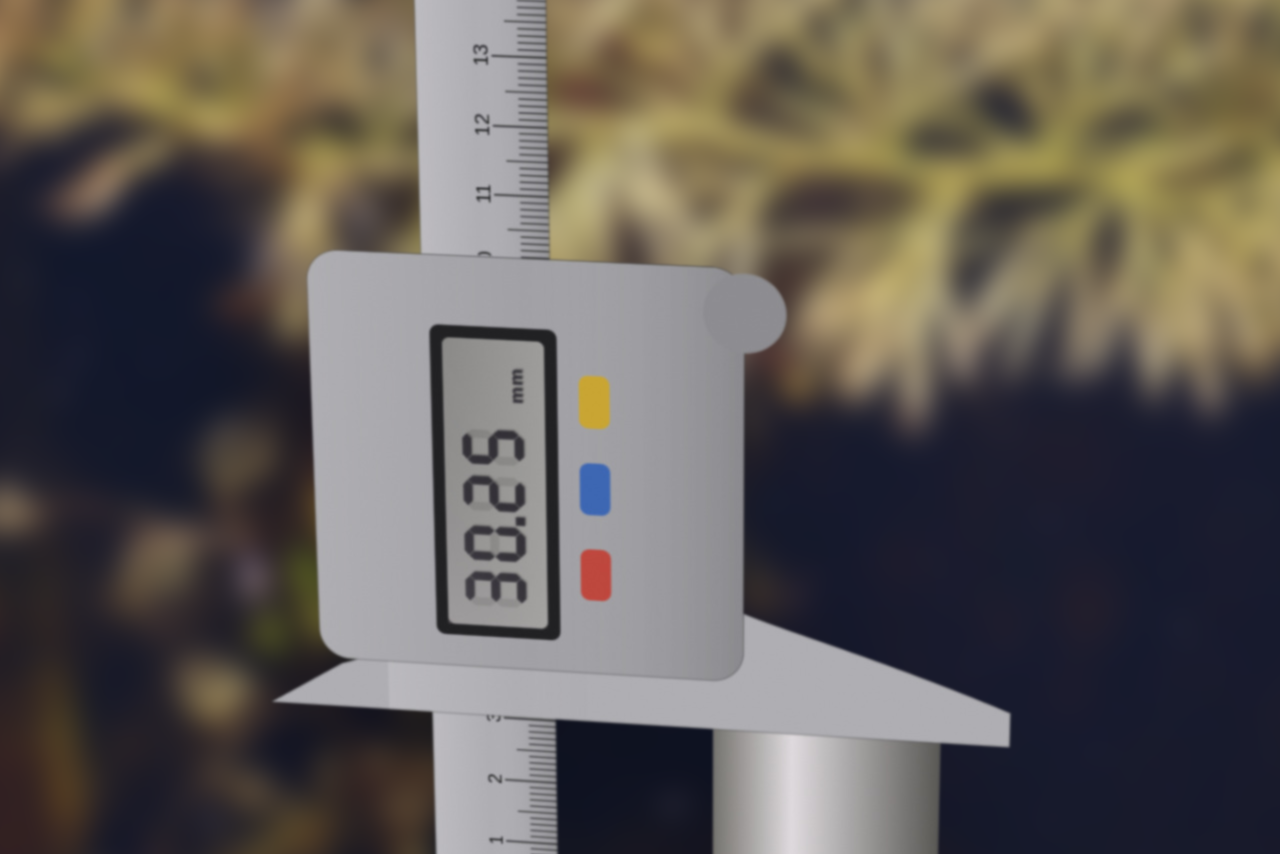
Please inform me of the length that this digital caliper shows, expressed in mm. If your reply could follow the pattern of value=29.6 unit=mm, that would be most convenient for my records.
value=30.25 unit=mm
